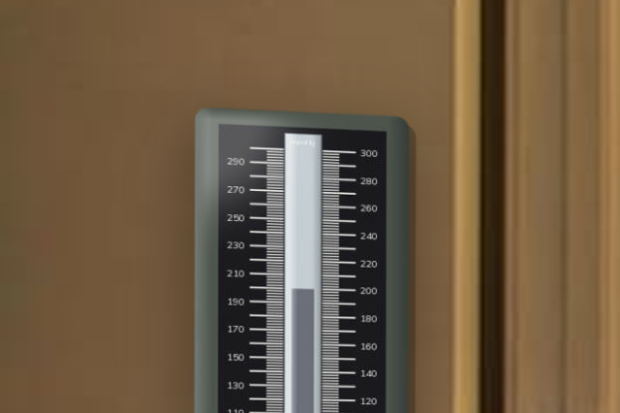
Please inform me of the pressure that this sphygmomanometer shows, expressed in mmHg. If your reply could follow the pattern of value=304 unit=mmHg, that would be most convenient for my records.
value=200 unit=mmHg
